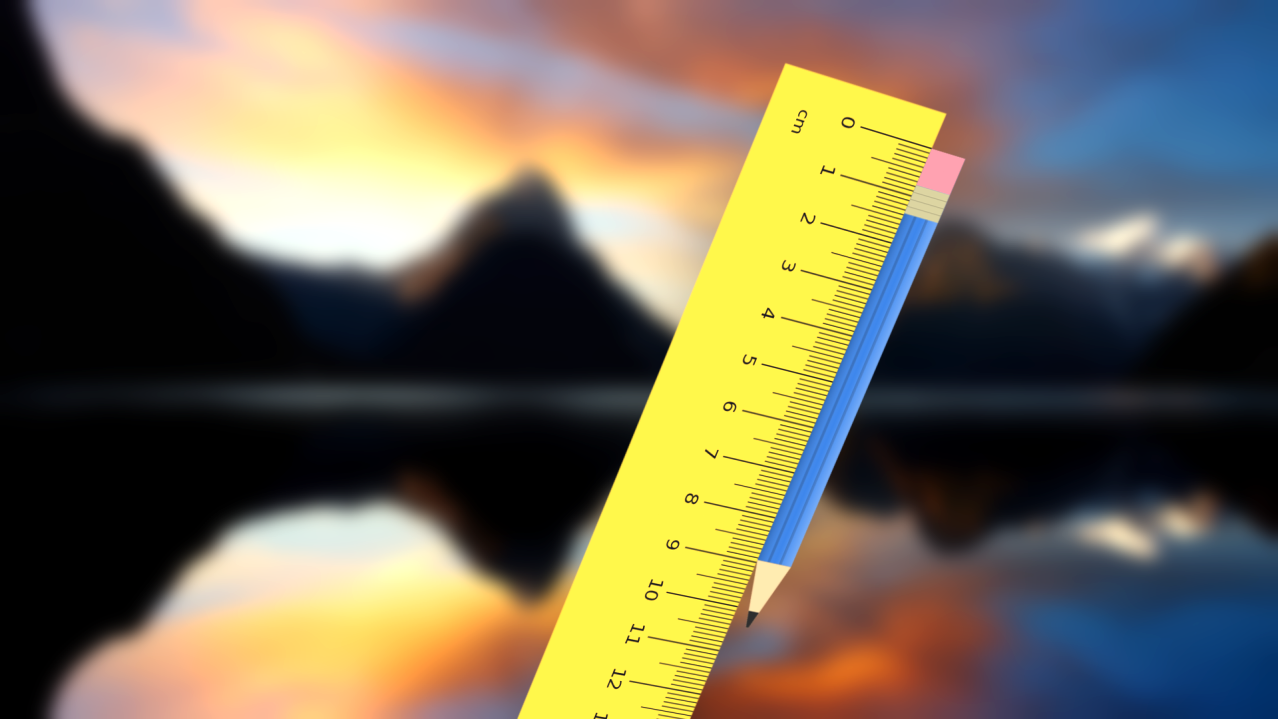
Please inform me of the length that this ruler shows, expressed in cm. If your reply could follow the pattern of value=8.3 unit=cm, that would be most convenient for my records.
value=10.4 unit=cm
